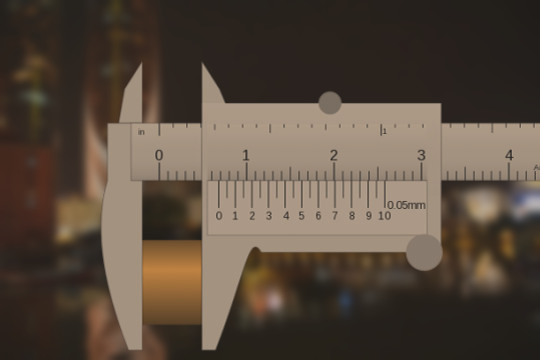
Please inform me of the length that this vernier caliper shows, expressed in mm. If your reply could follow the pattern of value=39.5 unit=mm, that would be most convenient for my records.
value=6.8 unit=mm
